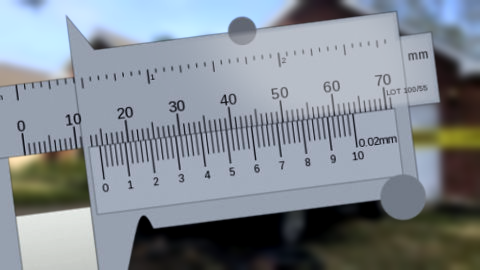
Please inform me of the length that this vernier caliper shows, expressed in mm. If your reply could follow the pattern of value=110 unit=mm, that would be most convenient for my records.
value=14.5 unit=mm
